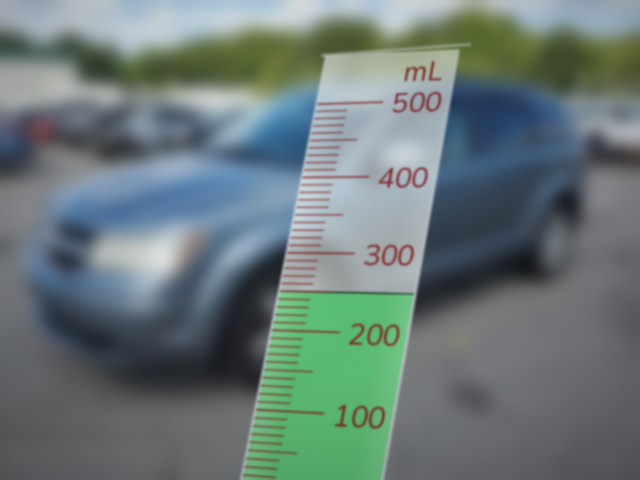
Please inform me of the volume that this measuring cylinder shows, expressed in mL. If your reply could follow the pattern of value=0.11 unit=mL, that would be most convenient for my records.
value=250 unit=mL
